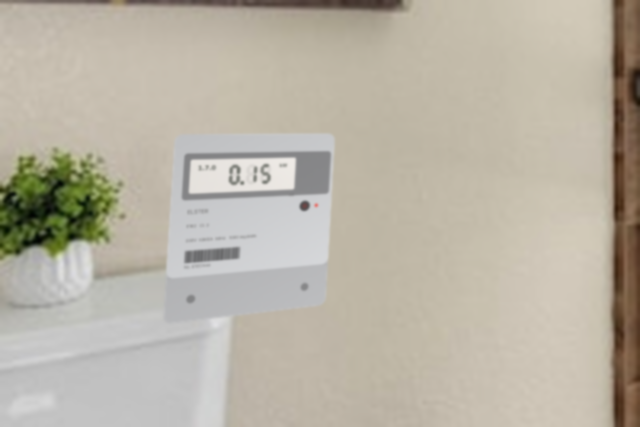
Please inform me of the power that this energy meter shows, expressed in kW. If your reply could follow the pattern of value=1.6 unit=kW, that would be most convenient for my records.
value=0.15 unit=kW
